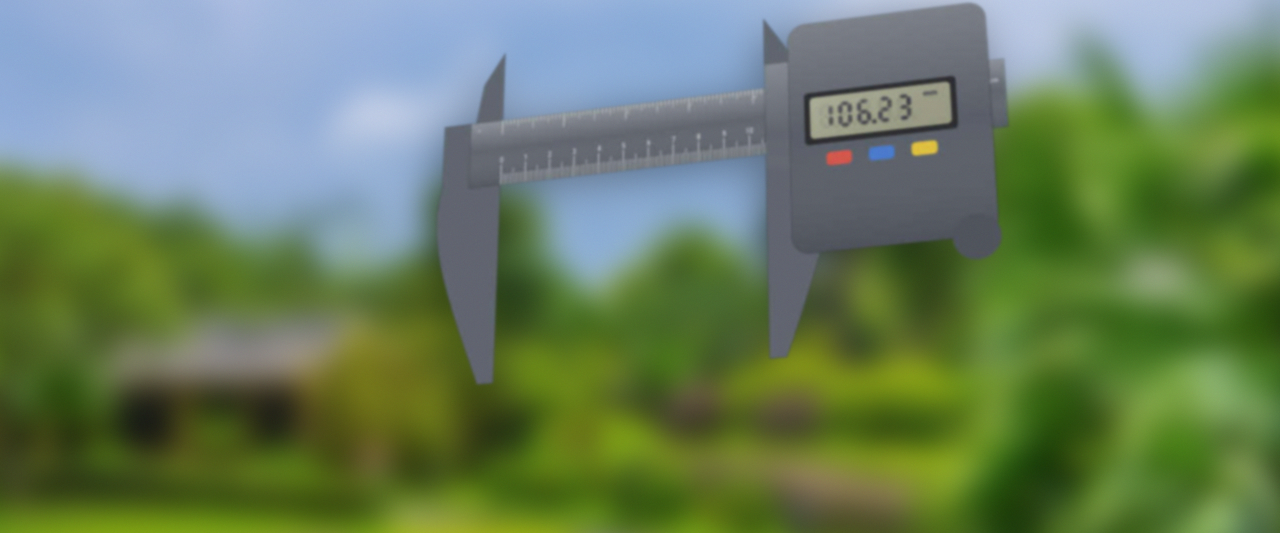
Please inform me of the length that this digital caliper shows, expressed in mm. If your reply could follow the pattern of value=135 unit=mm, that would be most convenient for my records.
value=106.23 unit=mm
